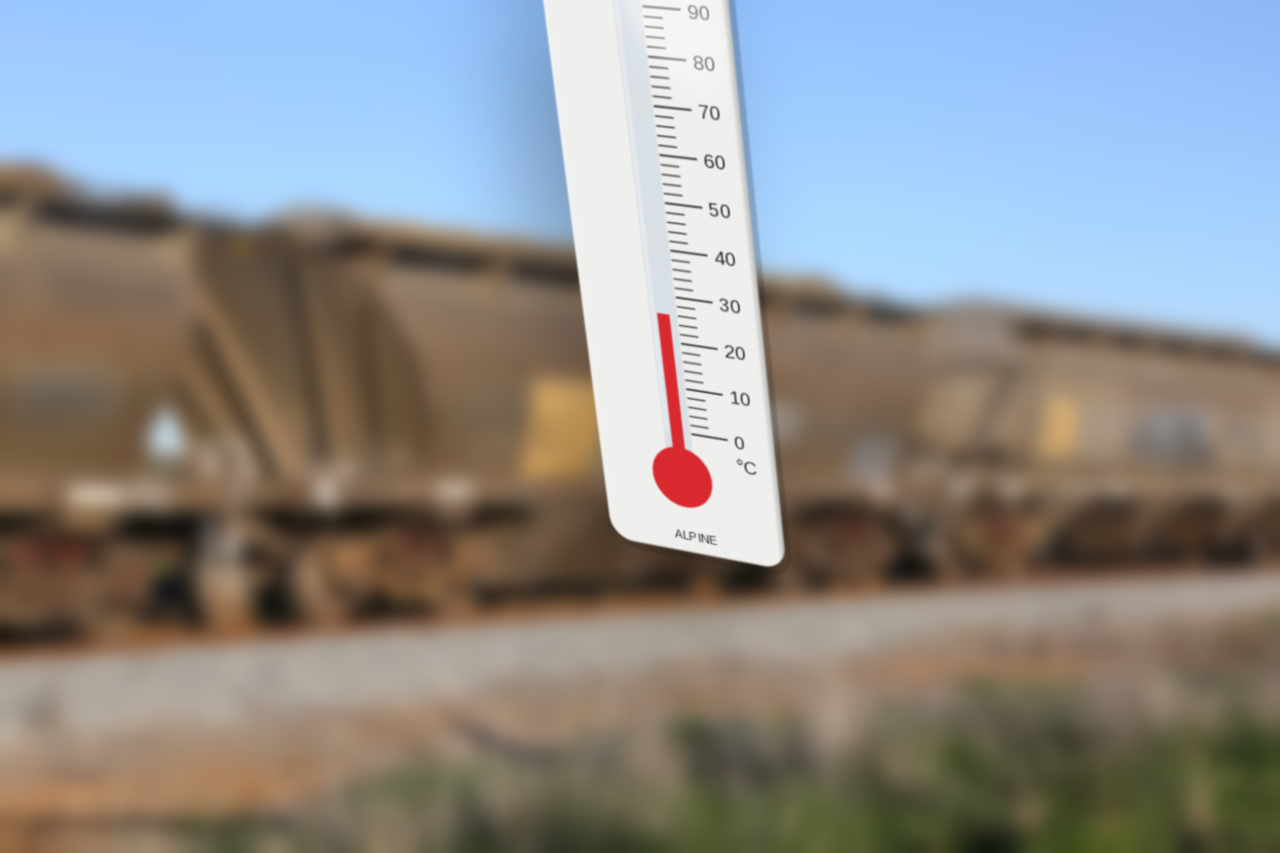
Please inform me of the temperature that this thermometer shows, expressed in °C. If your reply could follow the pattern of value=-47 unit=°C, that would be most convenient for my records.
value=26 unit=°C
